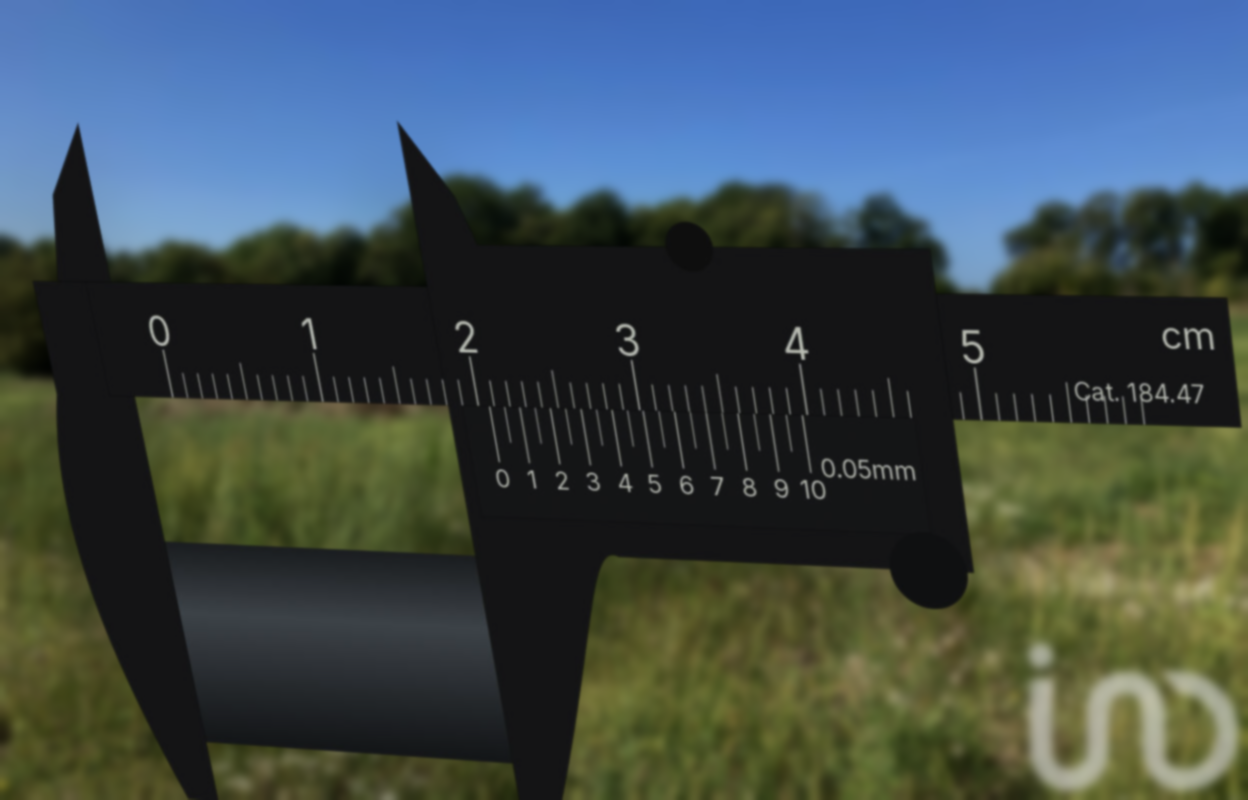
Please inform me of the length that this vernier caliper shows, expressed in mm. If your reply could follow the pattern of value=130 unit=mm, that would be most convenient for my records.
value=20.7 unit=mm
